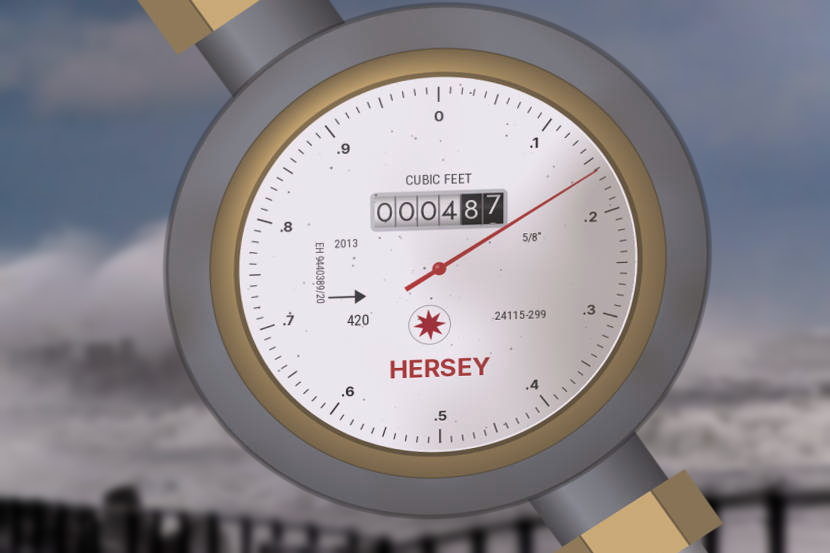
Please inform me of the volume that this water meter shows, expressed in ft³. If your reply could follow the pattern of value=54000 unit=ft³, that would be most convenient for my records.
value=487.16 unit=ft³
